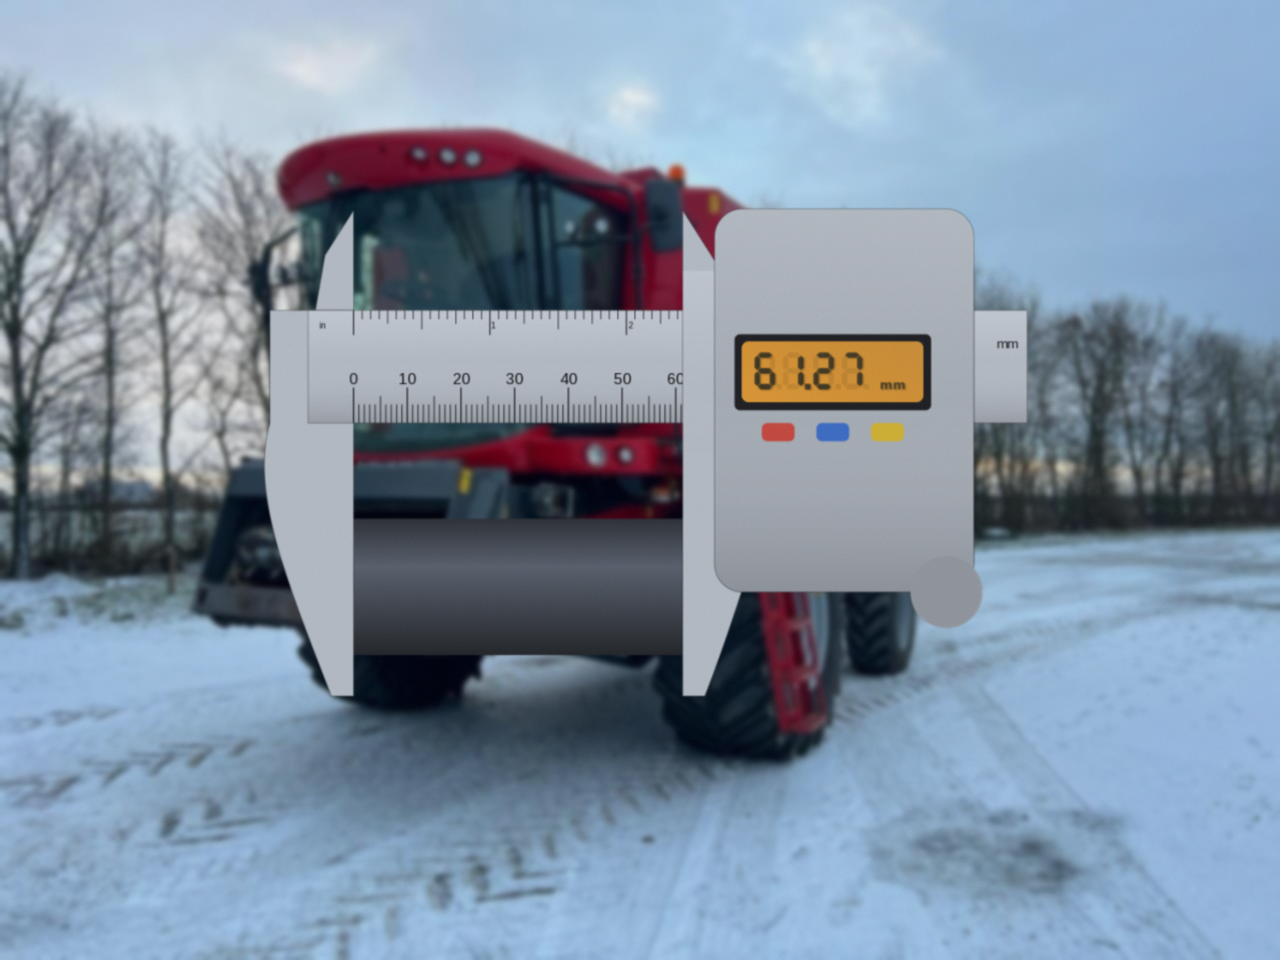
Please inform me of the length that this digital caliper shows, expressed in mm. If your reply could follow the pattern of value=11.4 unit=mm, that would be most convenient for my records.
value=61.27 unit=mm
